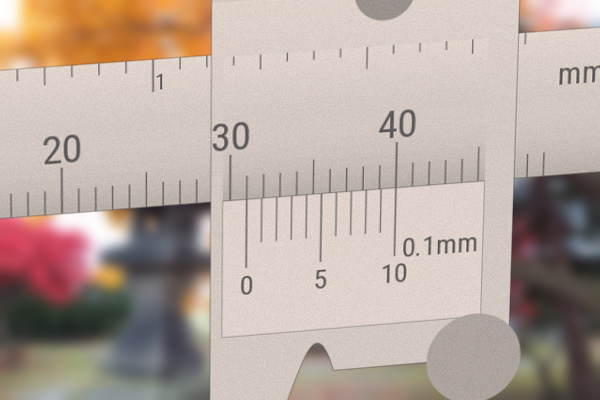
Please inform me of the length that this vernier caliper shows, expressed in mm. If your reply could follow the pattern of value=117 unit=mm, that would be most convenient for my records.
value=31.0 unit=mm
